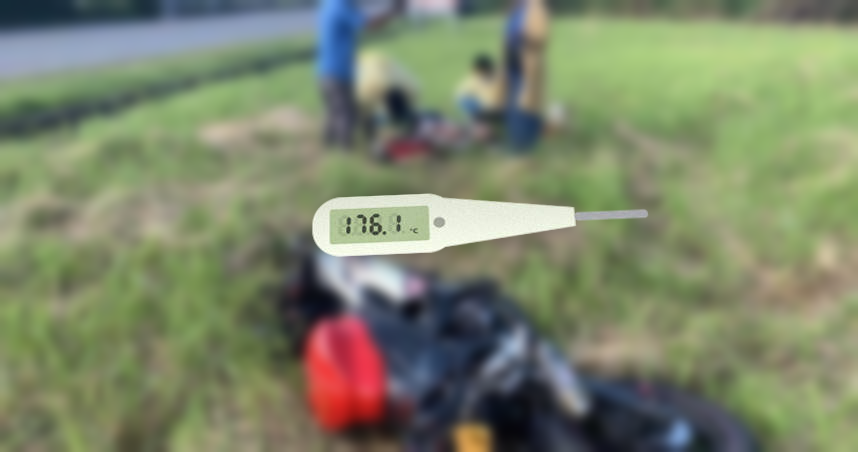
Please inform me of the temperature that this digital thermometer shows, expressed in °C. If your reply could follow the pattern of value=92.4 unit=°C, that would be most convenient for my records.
value=176.1 unit=°C
